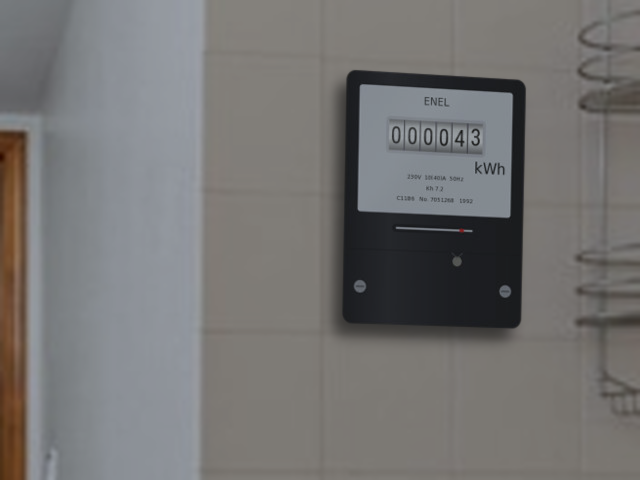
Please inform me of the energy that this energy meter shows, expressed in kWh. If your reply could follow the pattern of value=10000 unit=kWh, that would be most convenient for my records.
value=43 unit=kWh
